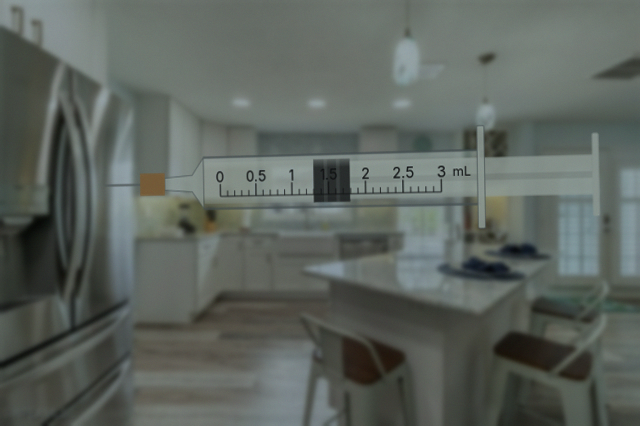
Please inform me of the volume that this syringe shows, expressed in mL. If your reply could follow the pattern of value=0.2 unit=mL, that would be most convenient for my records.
value=1.3 unit=mL
